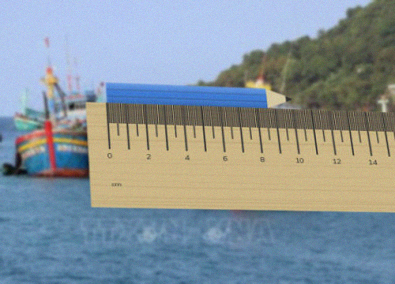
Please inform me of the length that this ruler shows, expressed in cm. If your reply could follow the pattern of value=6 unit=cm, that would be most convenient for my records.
value=10 unit=cm
